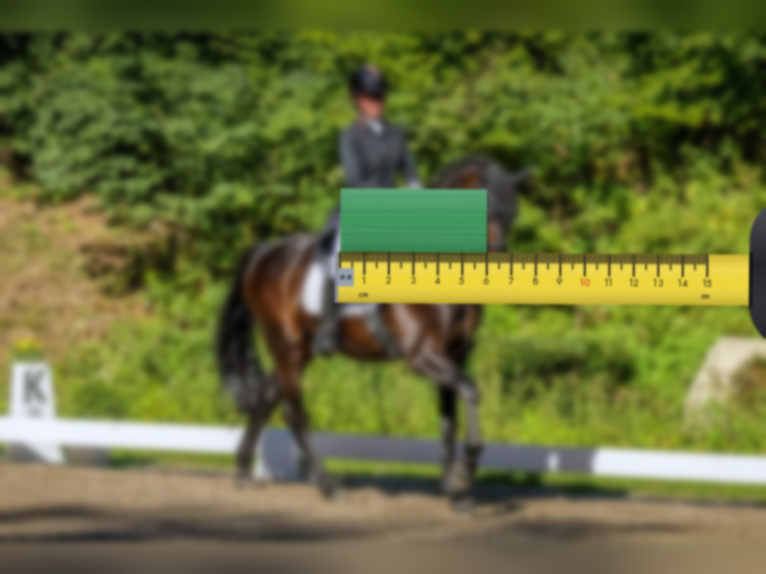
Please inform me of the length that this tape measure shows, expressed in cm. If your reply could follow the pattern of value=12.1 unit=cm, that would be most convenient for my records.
value=6 unit=cm
